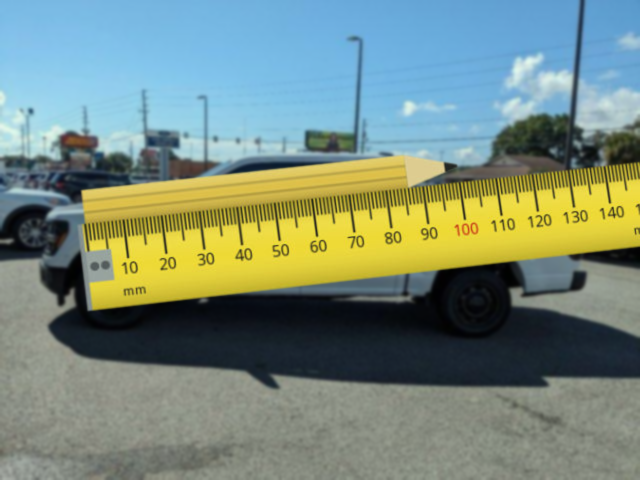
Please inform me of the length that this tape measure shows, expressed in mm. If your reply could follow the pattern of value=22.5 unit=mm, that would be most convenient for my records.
value=100 unit=mm
